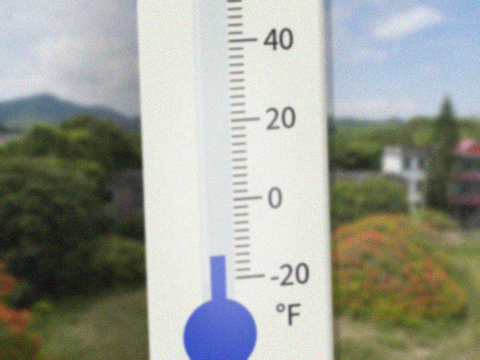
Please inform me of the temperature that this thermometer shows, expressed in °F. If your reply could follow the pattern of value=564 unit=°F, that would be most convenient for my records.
value=-14 unit=°F
